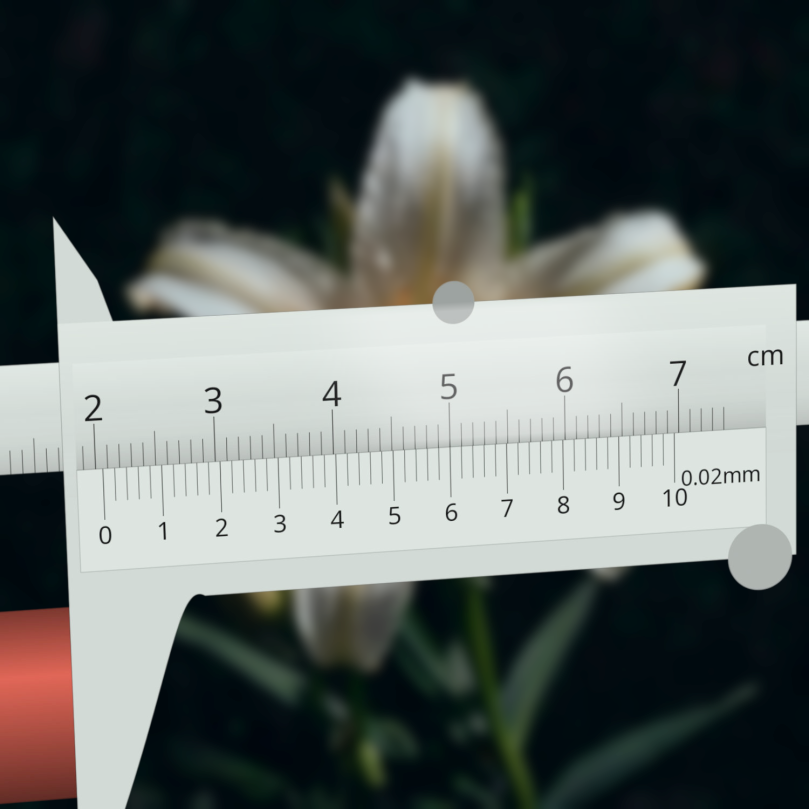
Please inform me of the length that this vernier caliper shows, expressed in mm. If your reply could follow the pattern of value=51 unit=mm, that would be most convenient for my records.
value=20.6 unit=mm
